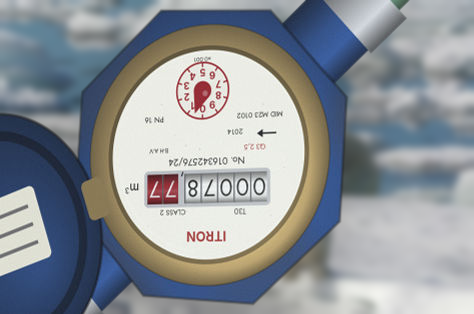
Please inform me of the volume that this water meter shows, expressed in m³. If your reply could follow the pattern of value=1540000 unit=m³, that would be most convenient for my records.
value=78.770 unit=m³
